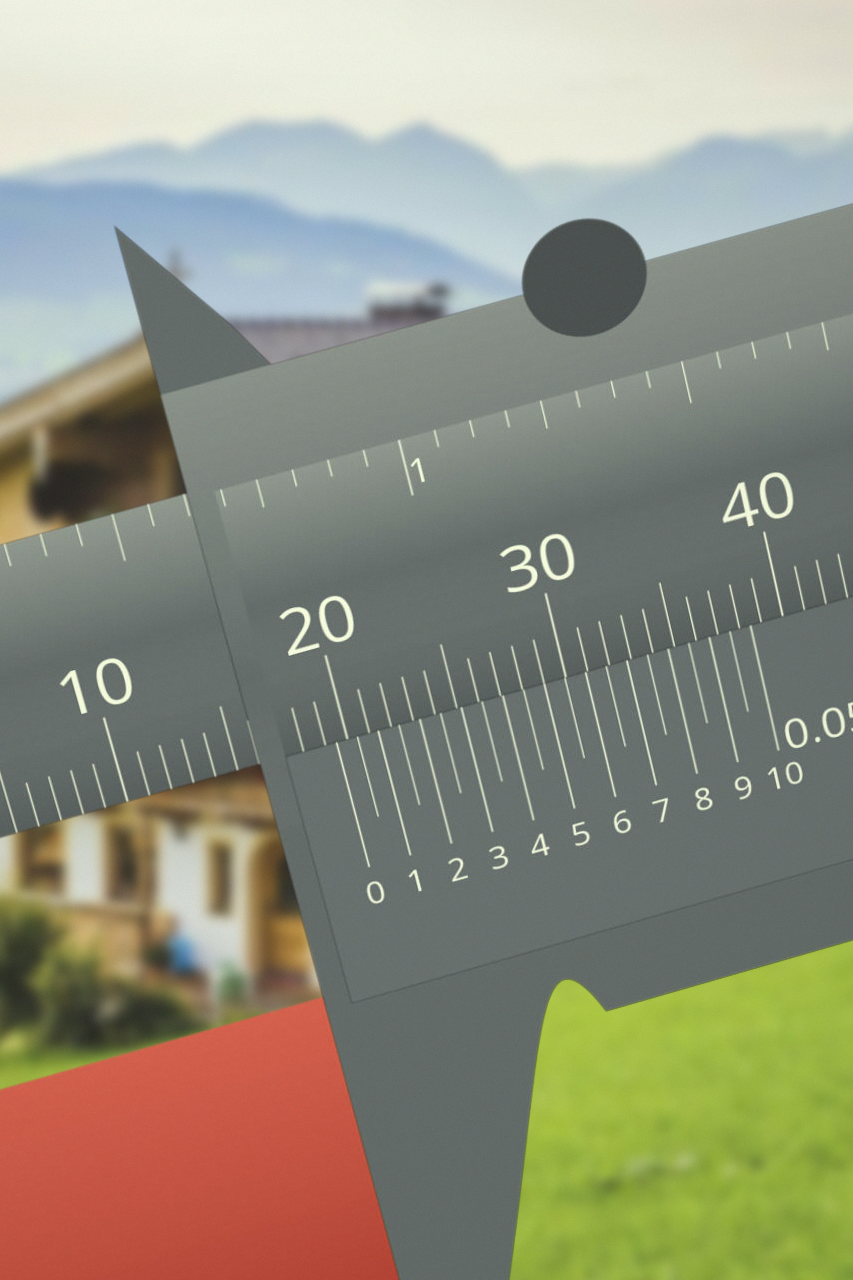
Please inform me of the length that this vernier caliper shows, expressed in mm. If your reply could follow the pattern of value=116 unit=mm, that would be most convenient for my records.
value=19.5 unit=mm
